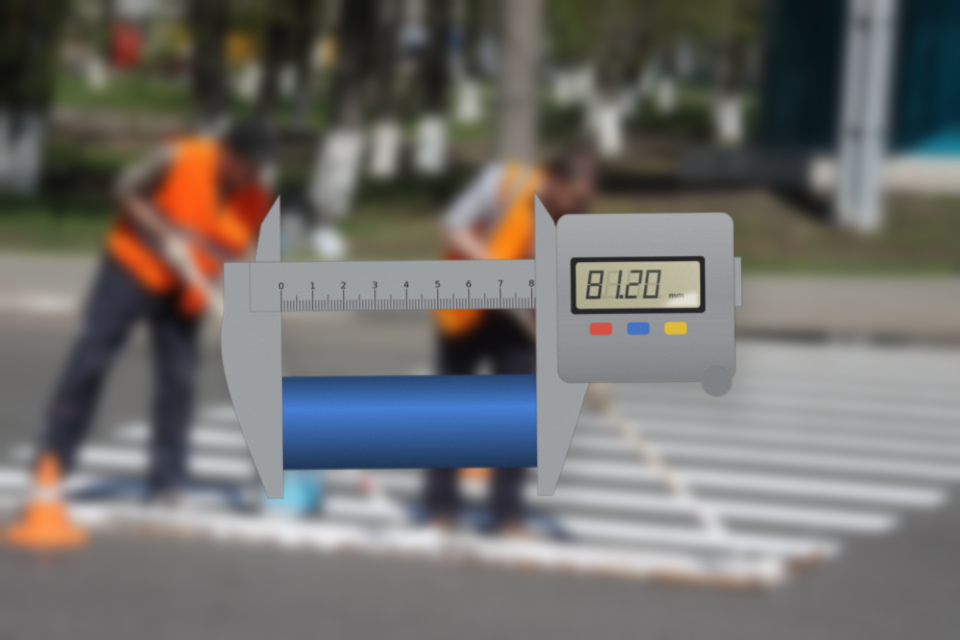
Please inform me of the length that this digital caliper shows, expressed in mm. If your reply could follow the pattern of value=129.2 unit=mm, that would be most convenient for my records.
value=81.20 unit=mm
